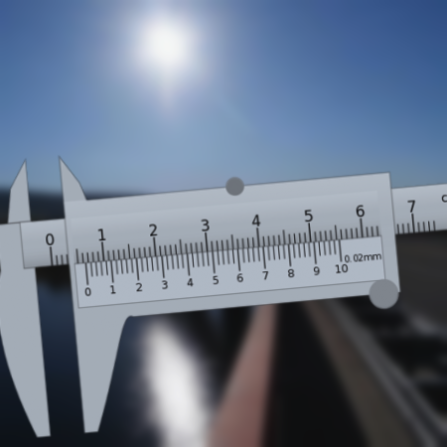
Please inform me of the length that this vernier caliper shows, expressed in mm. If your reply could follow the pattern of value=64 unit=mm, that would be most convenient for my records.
value=6.5 unit=mm
